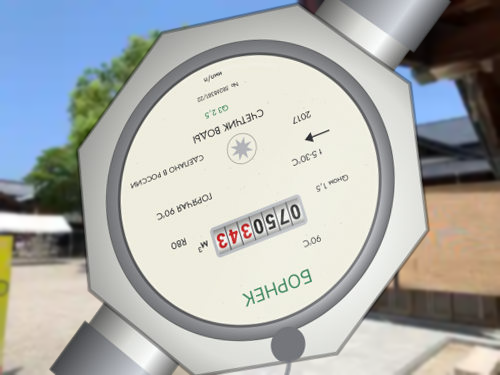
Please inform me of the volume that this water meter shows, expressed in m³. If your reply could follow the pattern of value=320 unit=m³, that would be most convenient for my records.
value=750.343 unit=m³
